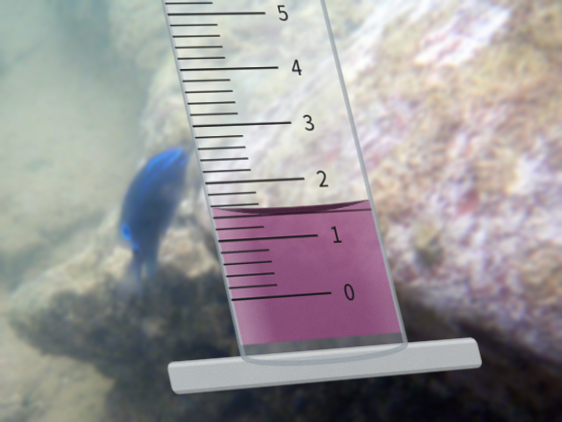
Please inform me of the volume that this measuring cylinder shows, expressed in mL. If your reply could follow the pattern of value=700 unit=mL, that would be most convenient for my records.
value=1.4 unit=mL
